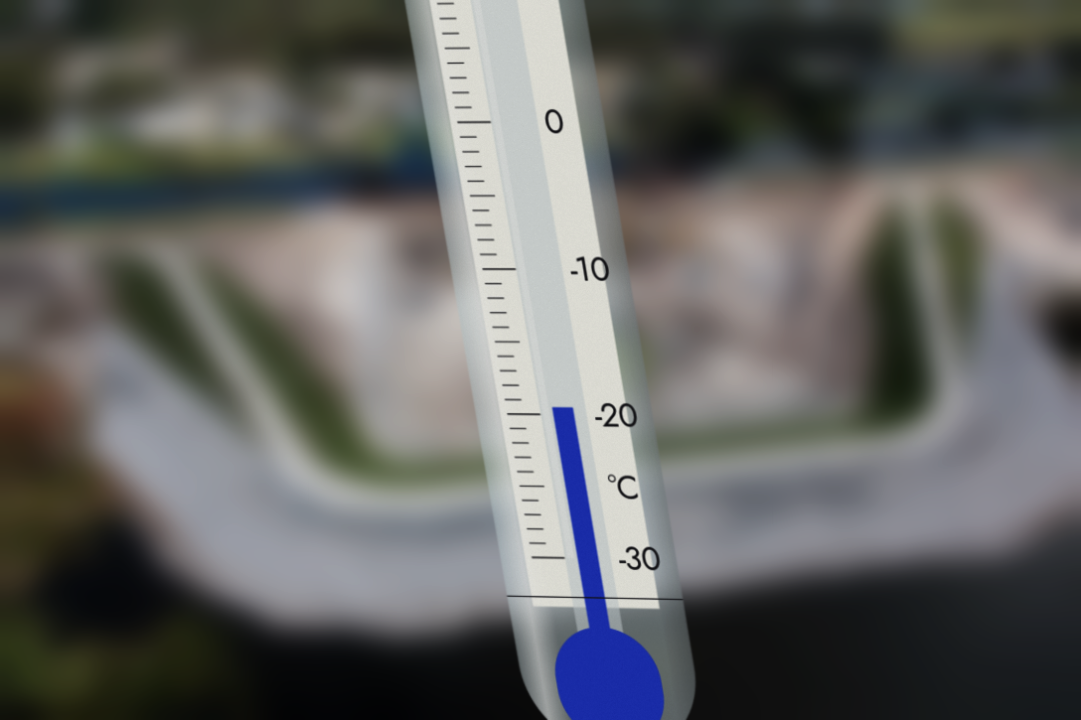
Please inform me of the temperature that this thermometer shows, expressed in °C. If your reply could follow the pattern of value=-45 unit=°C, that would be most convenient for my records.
value=-19.5 unit=°C
